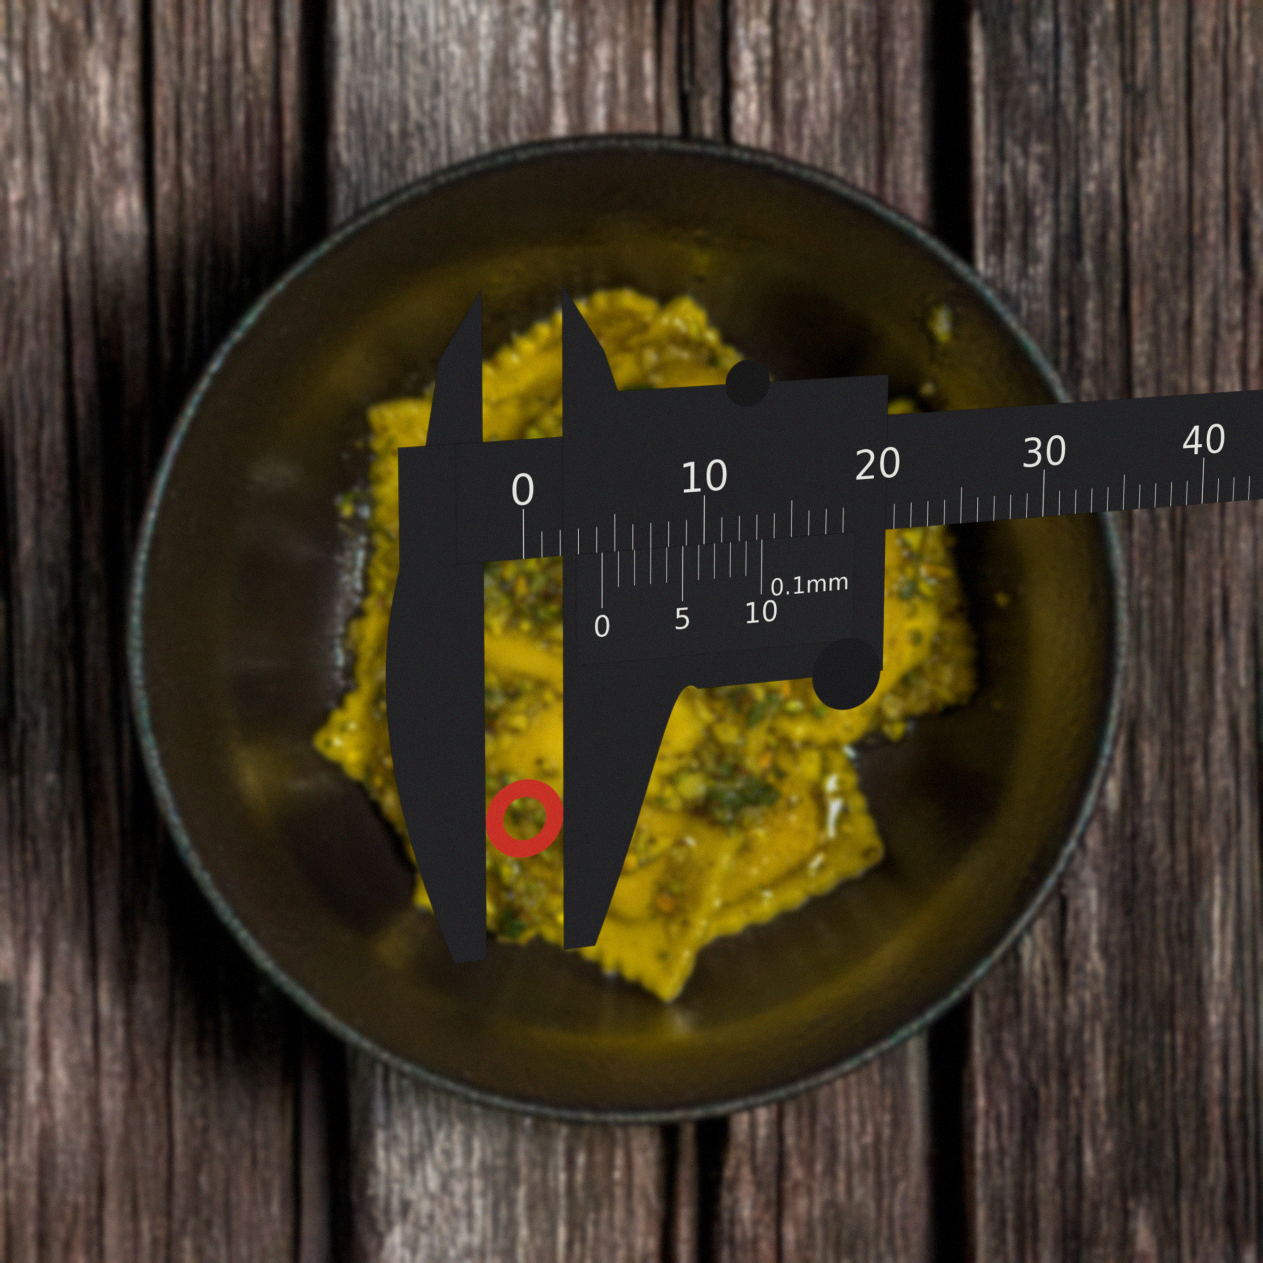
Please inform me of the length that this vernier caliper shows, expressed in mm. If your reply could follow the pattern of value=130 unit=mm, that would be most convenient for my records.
value=4.3 unit=mm
